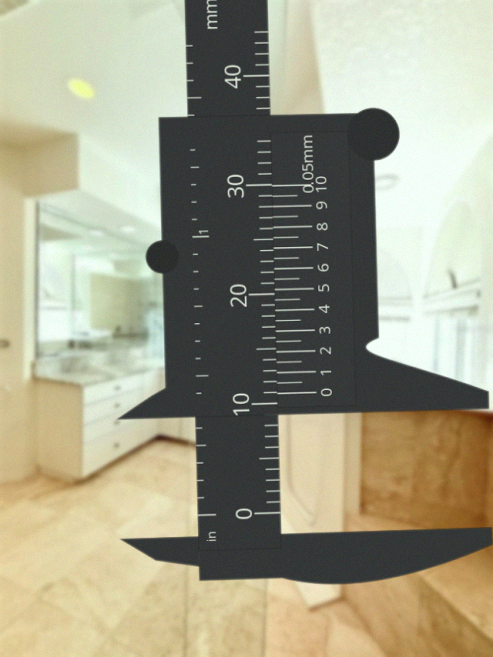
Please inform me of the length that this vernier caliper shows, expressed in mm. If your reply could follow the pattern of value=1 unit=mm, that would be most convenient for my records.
value=10.9 unit=mm
